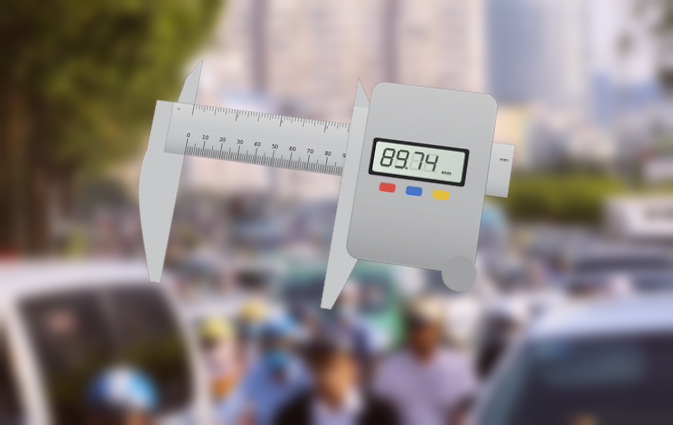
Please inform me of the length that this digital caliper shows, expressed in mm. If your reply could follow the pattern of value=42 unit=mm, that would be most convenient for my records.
value=89.74 unit=mm
